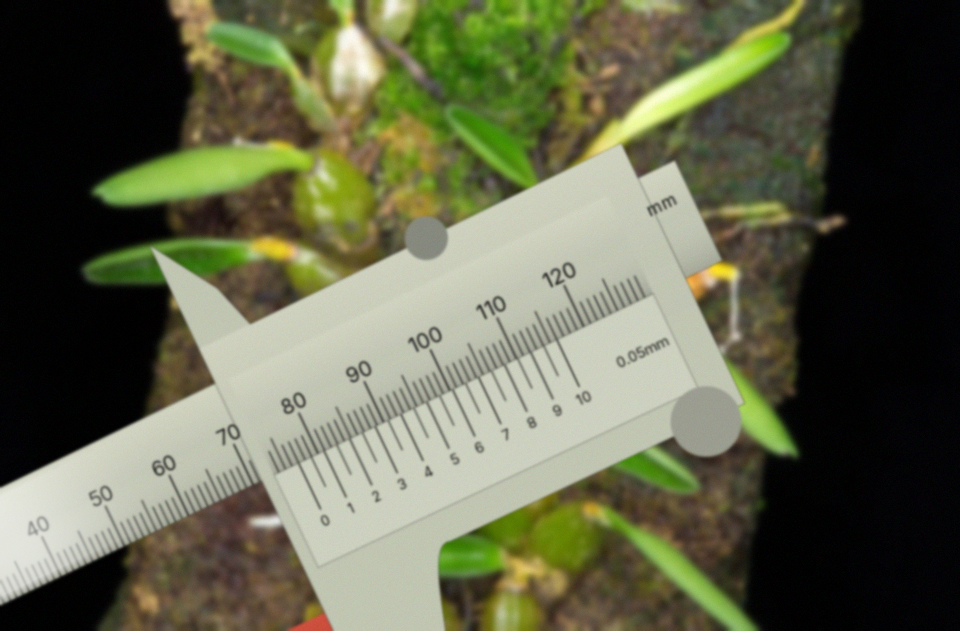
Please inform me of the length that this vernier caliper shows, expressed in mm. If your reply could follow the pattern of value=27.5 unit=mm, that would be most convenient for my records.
value=77.0 unit=mm
